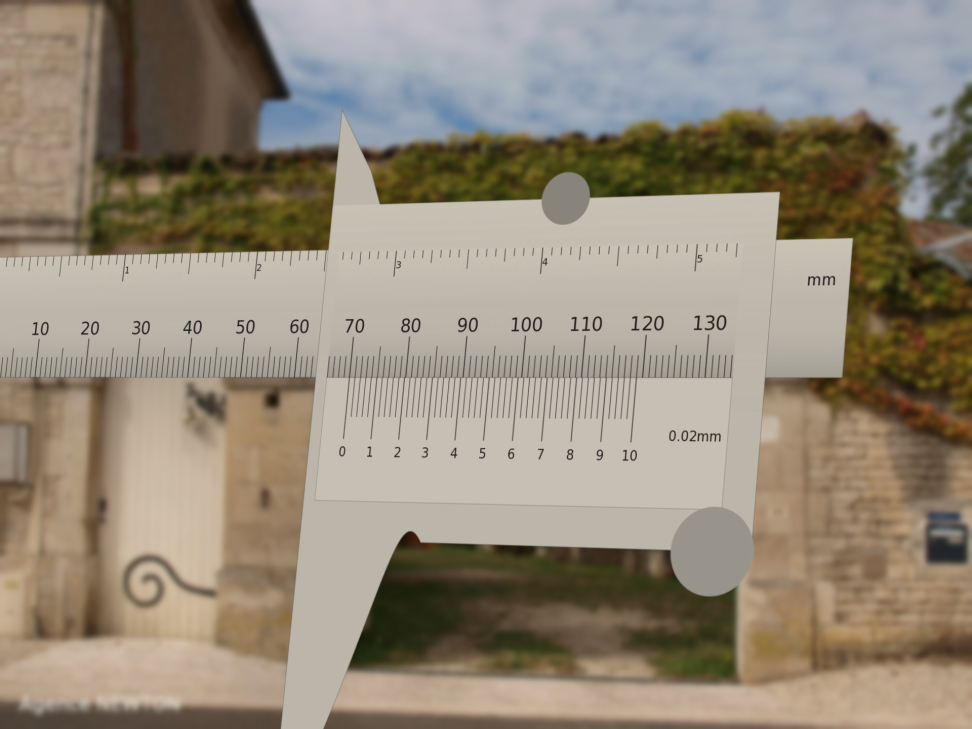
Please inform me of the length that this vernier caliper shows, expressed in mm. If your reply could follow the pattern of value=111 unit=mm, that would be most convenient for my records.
value=70.0 unit=mm
